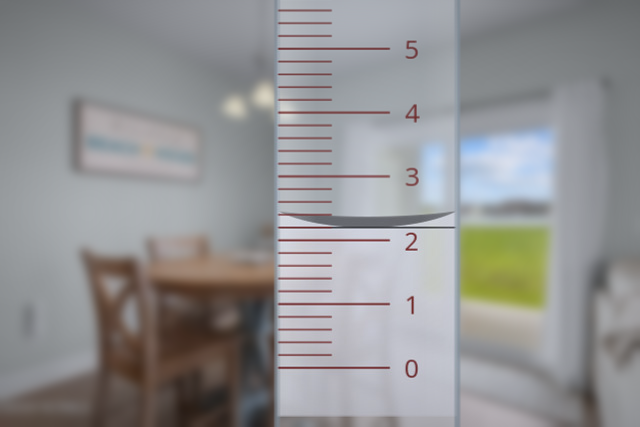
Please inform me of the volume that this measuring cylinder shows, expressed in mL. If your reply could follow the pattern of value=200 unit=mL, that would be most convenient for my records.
value=2.2 unit=mL
